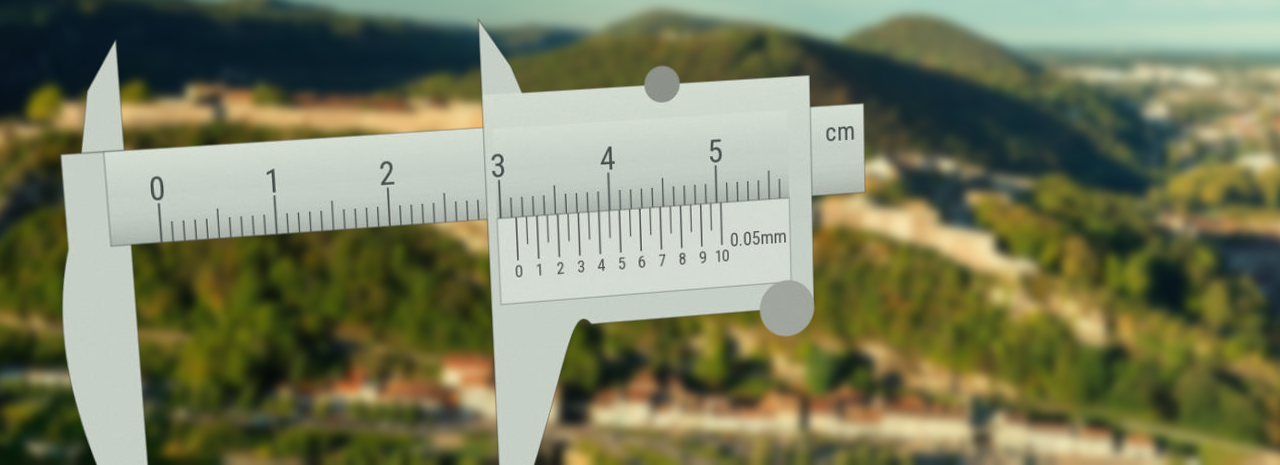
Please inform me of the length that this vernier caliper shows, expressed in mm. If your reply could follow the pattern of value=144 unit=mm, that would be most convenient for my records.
value=31.4 unit=mm
